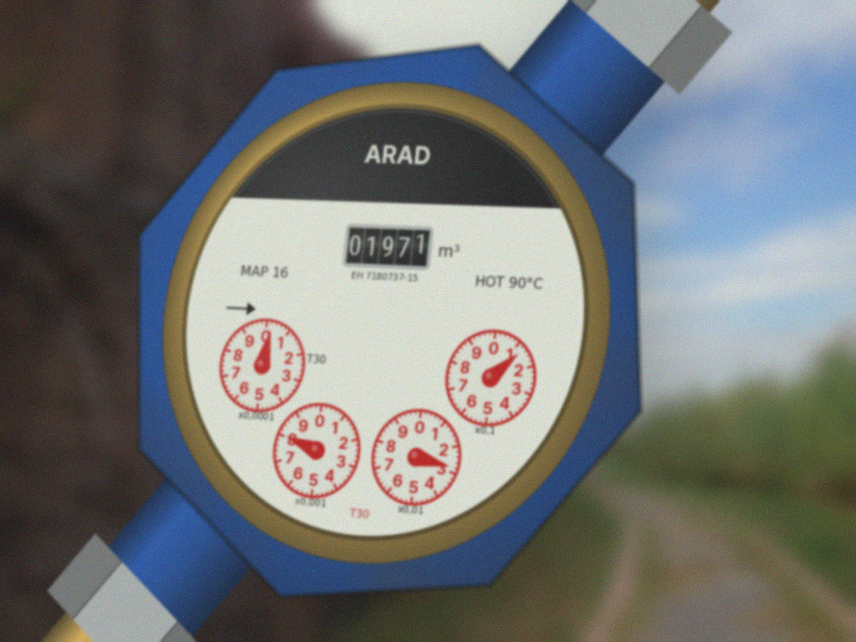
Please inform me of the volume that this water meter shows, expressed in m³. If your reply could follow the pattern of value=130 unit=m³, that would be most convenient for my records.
value=1971.1280 unit=m³
